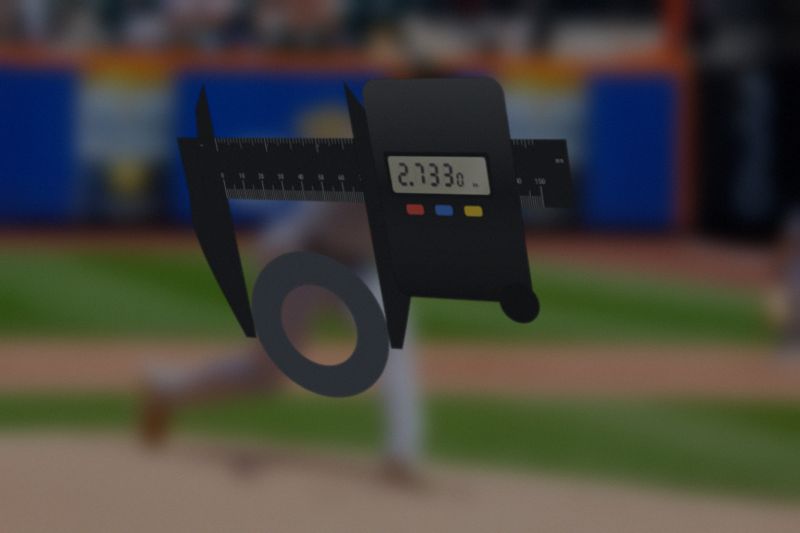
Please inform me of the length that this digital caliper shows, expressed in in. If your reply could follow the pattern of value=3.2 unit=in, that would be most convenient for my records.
value=2.7330 unit=in
